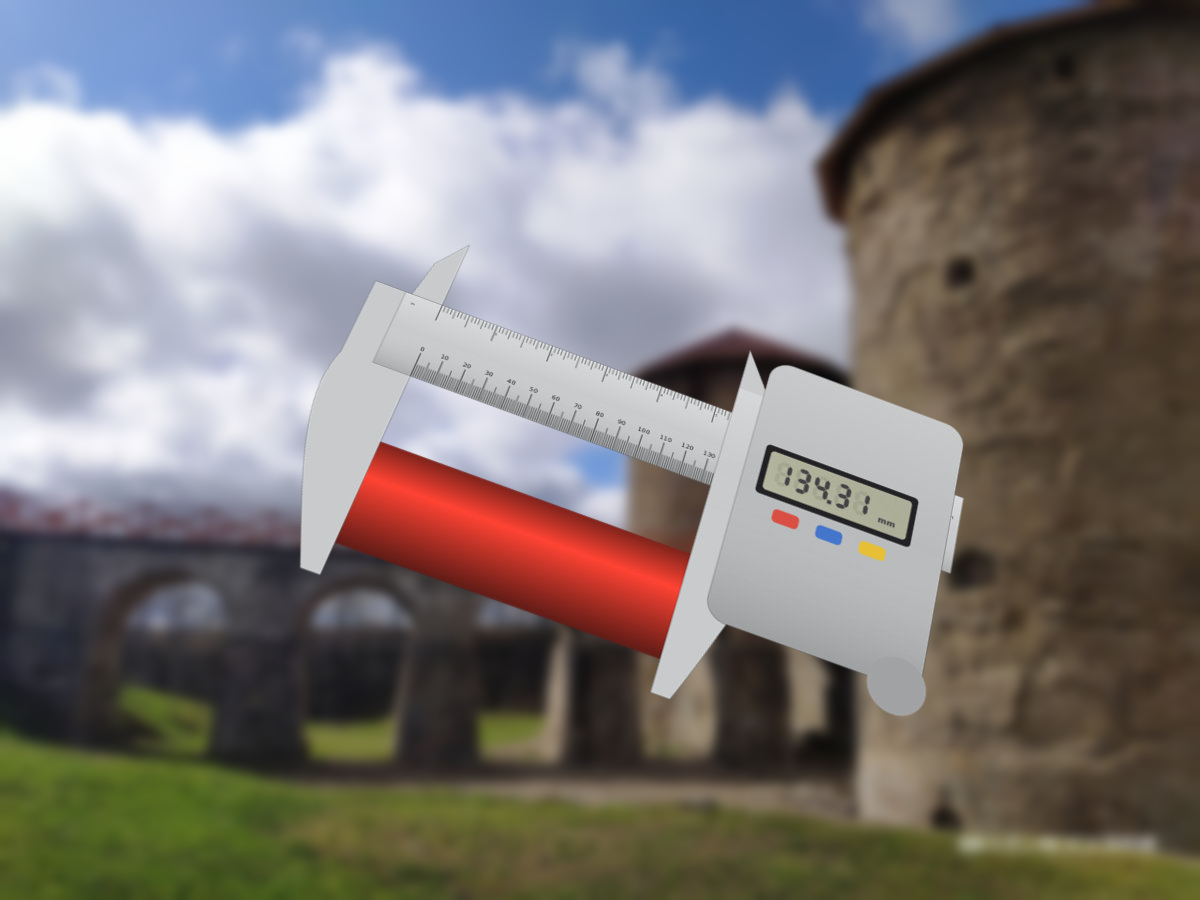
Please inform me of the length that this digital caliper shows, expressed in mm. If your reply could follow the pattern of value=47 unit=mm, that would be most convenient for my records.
value=134.31 unit=mm
